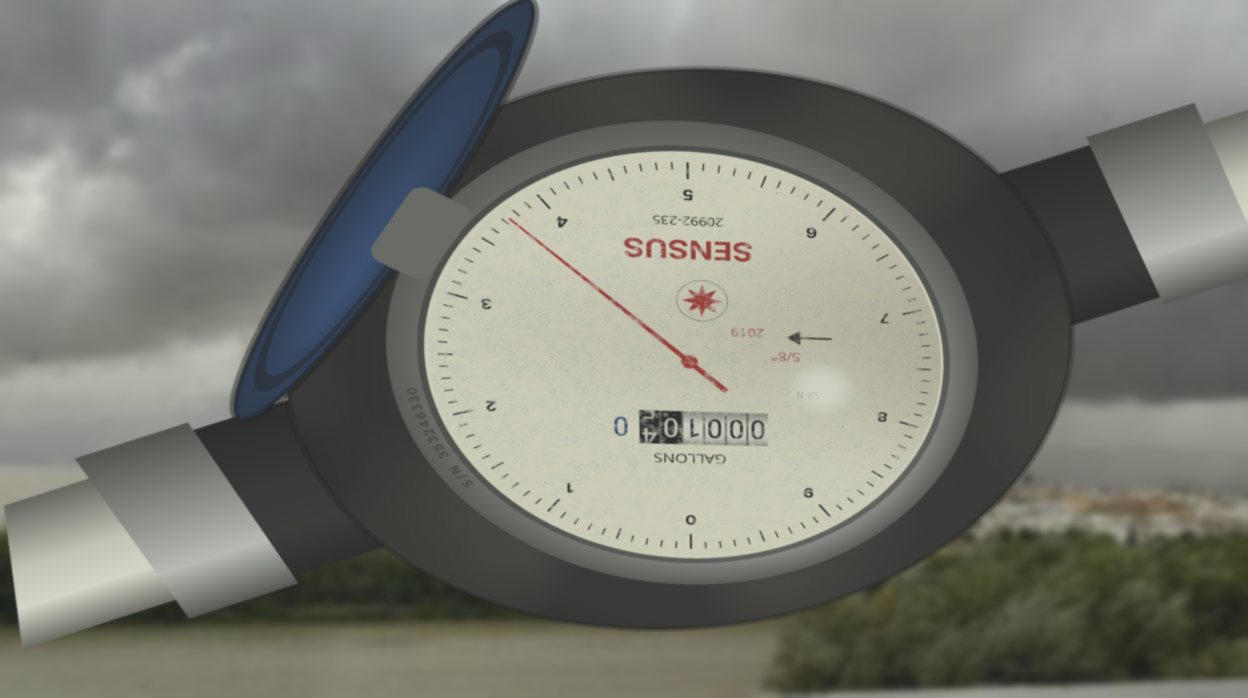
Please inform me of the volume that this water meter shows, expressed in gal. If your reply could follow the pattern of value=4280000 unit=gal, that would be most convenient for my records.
value=1043.7 unit=gal
